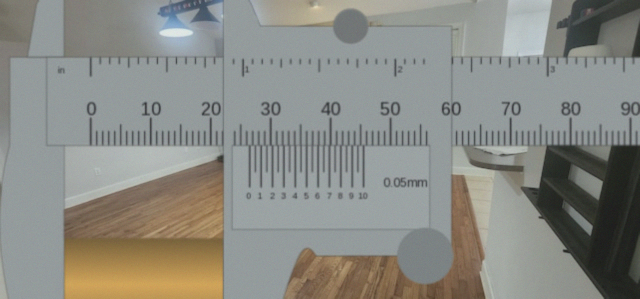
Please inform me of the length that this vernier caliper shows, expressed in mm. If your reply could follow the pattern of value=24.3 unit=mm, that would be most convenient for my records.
value=26.5 unit=mm
